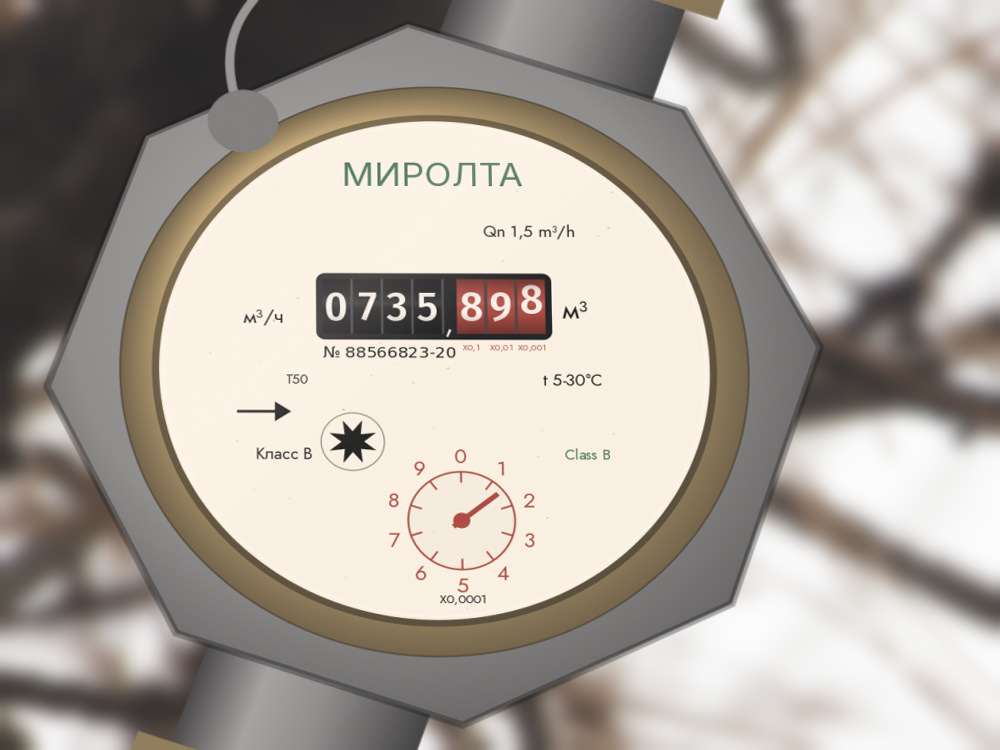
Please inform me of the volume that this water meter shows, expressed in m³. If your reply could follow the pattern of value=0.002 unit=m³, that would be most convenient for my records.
value=735.8981 unit=m³
